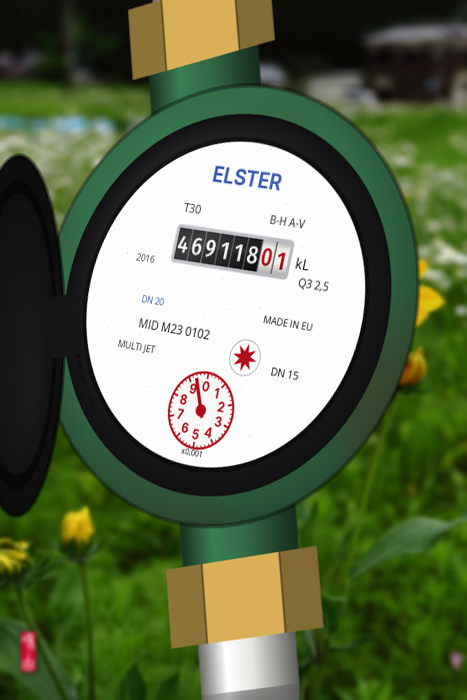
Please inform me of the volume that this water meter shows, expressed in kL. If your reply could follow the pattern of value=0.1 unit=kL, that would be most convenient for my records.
value=469118.009 unit=kL
